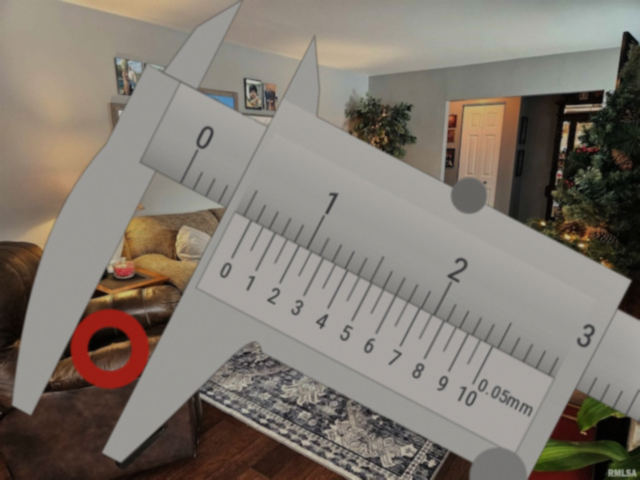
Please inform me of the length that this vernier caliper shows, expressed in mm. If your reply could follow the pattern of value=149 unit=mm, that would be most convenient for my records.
value=5.6 unit=mm
